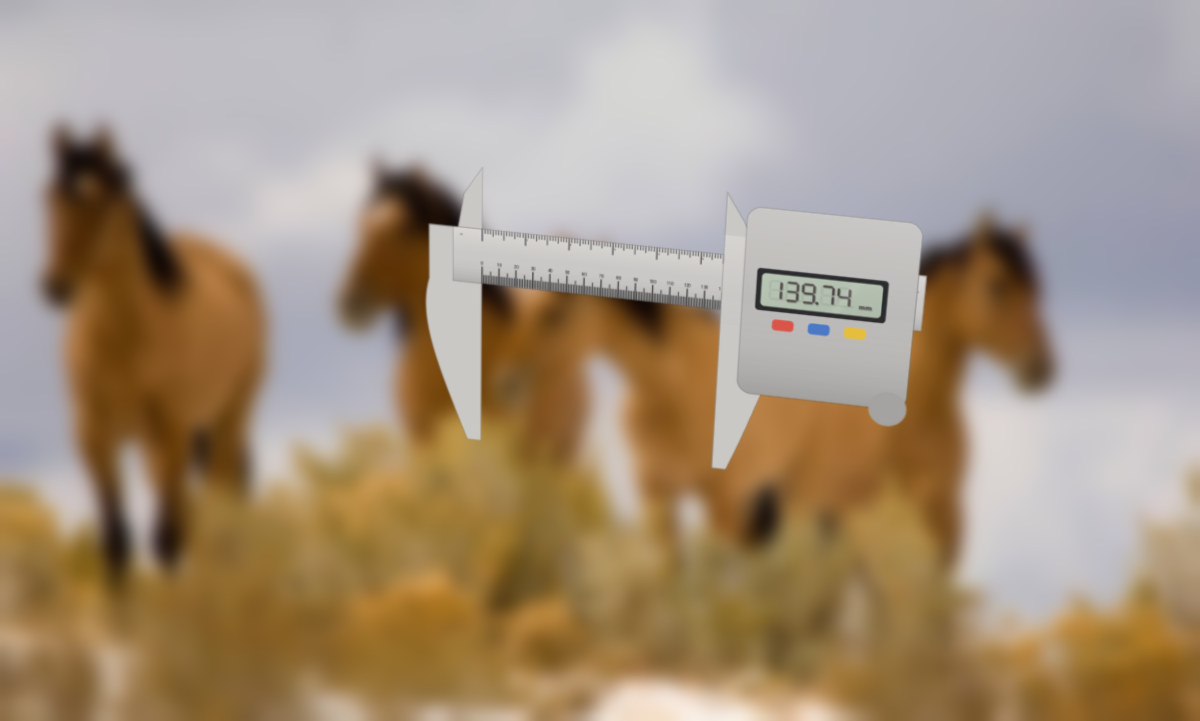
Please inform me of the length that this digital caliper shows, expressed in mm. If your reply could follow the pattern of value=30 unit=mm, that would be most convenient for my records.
value=139.74 unit=mm
